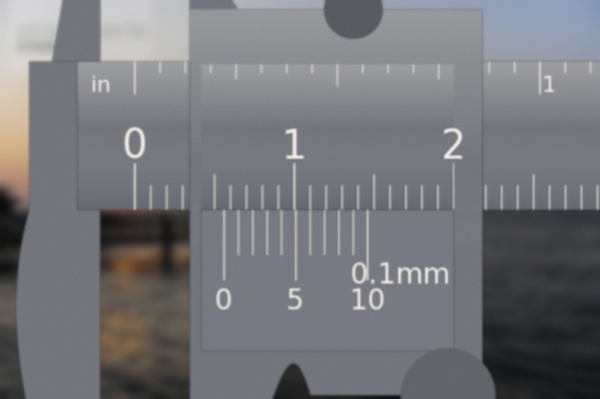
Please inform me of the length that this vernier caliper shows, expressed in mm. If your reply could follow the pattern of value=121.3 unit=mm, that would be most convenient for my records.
value=5.6 unit=mm
